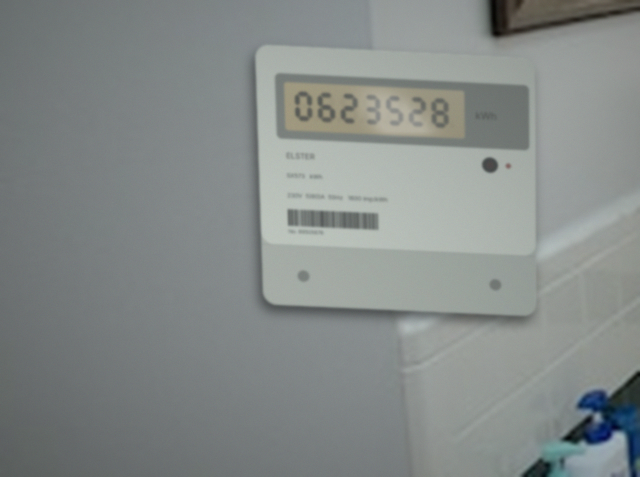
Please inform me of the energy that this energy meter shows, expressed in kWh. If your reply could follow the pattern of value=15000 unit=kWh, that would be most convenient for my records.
value=623528 unit=kWh
